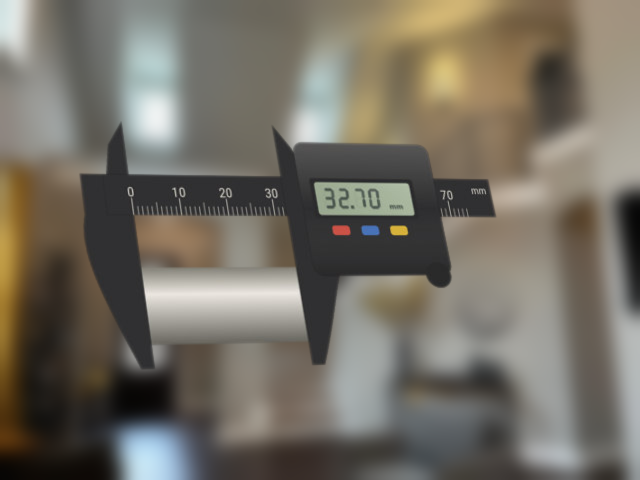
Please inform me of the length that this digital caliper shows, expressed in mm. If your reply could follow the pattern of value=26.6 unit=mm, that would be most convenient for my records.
value=32.70 unit=mm
